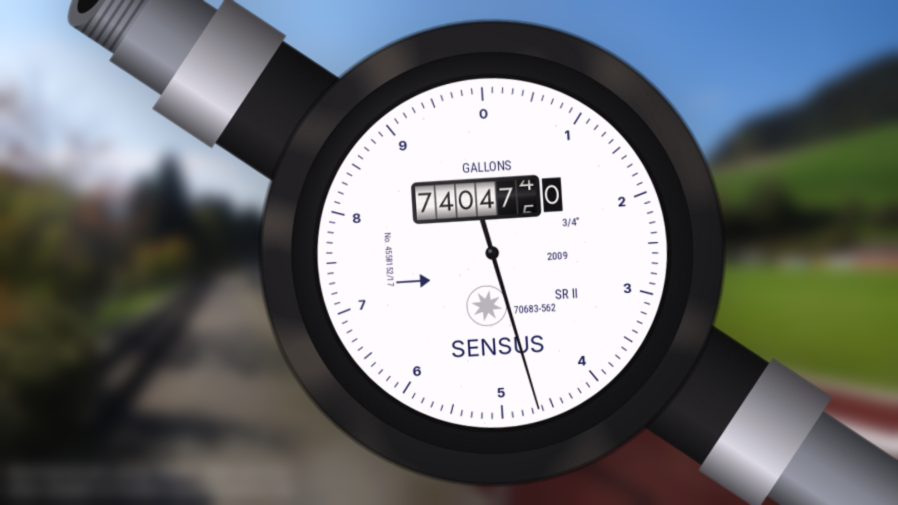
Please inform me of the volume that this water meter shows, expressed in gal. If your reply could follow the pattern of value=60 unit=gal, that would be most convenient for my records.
value=7404744.6 unit=gal
